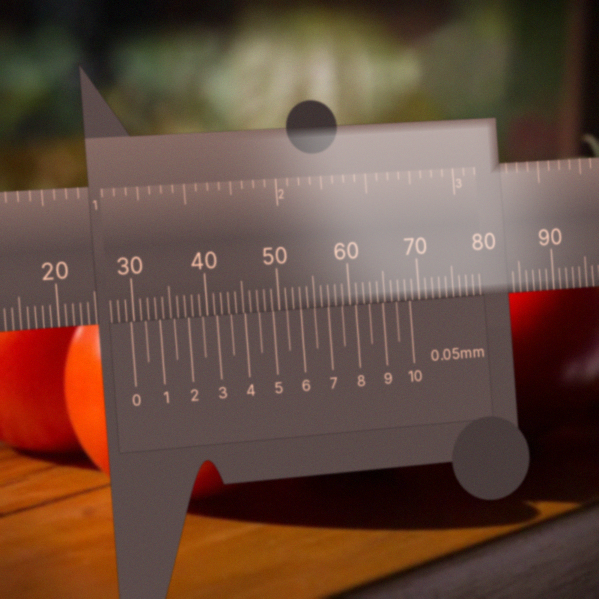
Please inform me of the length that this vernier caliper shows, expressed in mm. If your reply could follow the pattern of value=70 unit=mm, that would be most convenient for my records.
value=29.6 unit=mm
